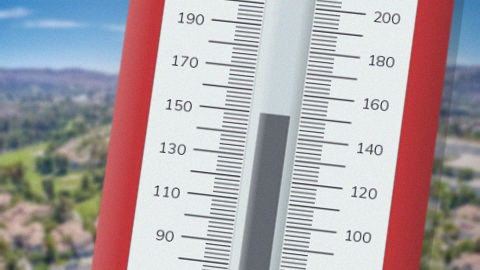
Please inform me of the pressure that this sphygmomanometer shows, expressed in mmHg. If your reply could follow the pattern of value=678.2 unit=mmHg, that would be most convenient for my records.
value=150 unit=mmHg
